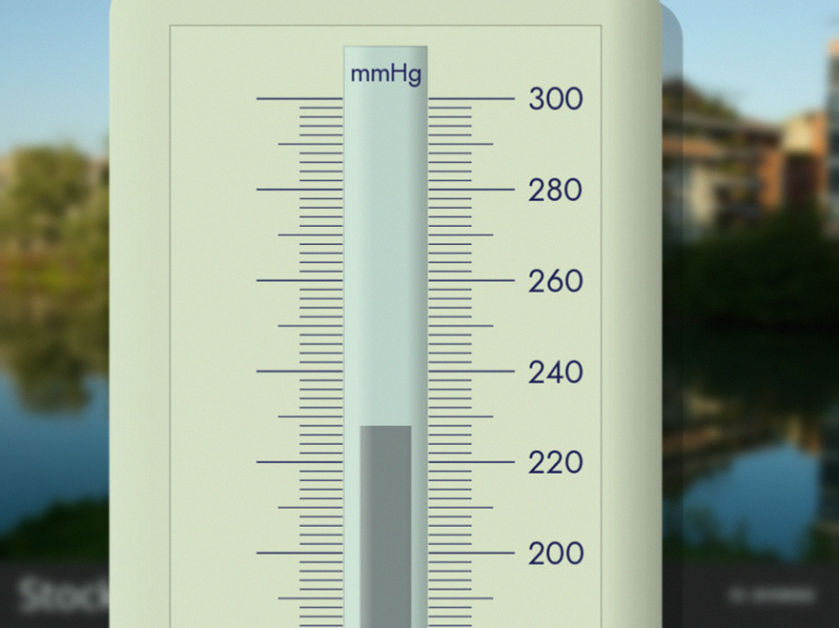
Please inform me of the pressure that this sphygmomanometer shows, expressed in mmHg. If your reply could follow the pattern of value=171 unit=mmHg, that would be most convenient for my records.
value=228 unit=mmHg
